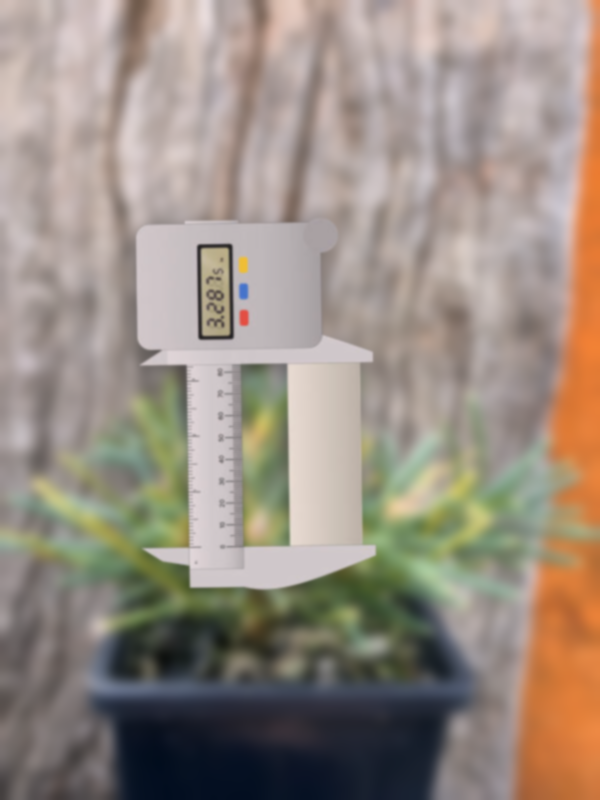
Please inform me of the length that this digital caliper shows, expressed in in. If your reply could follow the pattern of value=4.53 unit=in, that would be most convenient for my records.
value=3.2875 unit=in
